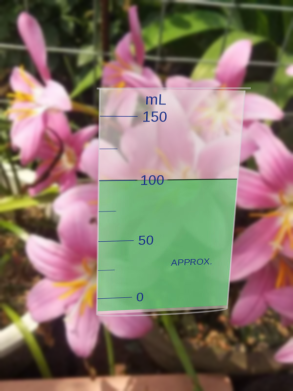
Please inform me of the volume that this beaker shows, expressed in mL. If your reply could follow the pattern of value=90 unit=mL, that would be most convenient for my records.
value=100 unit=mL
